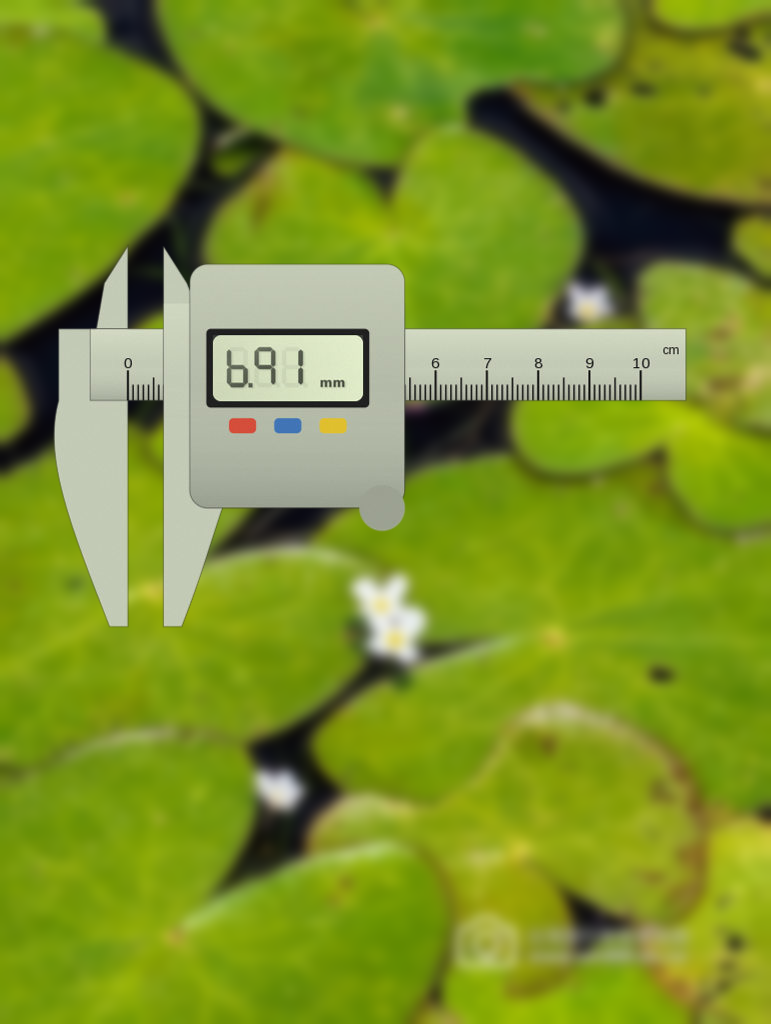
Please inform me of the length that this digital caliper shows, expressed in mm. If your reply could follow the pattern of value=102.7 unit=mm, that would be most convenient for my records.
value=6.91 unit=mm
